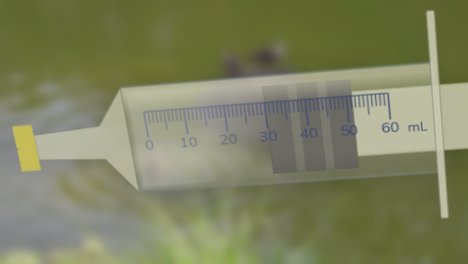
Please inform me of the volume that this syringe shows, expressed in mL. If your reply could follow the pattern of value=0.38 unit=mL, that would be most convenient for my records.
value=30 unit=mL
